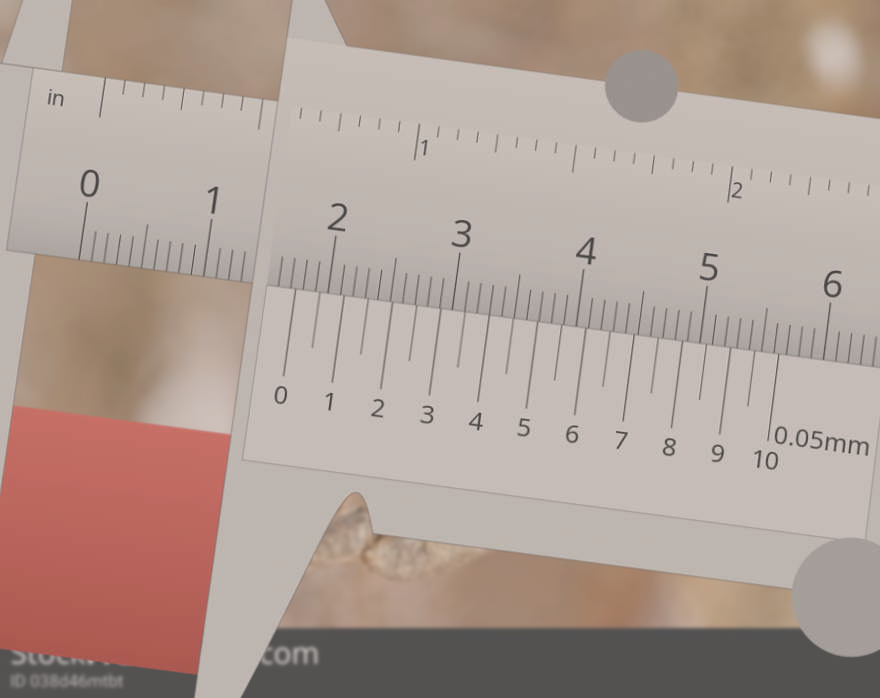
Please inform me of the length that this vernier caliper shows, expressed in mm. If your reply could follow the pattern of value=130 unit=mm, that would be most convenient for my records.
value=17.4 unit=mm
